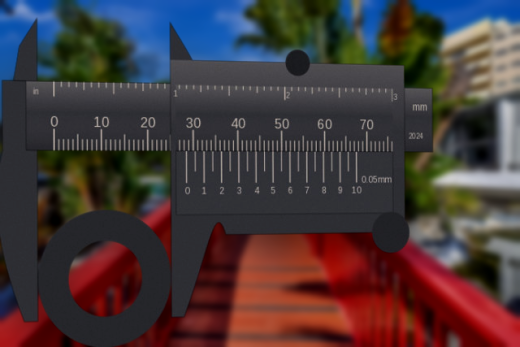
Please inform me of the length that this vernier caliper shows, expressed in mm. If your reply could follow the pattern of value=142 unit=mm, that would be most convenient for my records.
value=28.5 unit=mm
